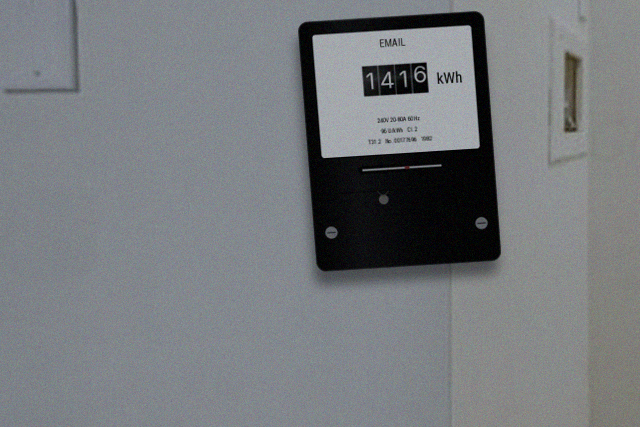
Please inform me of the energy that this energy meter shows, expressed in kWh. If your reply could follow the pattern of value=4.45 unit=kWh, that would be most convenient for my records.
value=1416 unit=kWh
